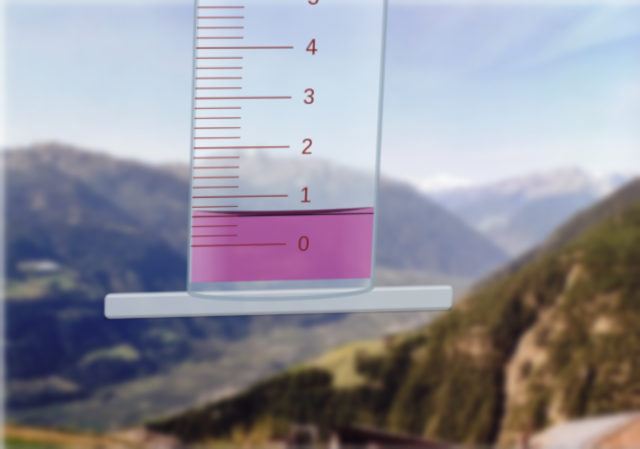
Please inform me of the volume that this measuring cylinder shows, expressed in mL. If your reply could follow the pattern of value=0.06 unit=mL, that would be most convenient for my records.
value=0.6 unit=mL
